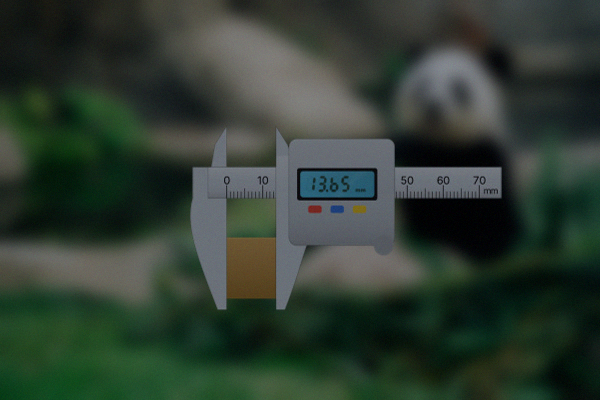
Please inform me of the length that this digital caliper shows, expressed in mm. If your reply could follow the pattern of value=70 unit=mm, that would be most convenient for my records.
value=13.65 unit=mm
